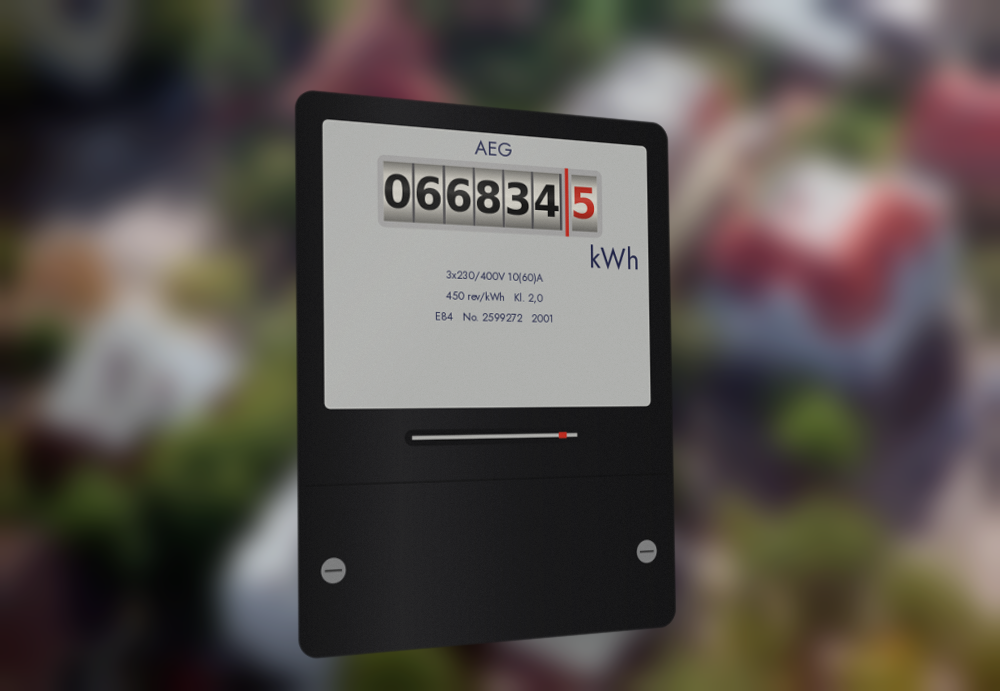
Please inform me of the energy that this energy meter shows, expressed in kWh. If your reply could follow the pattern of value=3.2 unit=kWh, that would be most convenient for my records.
value=66834.5 unit=kWh
